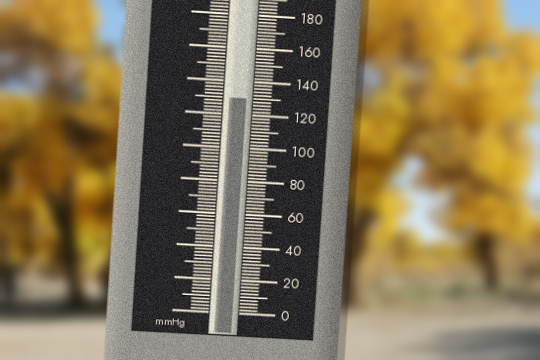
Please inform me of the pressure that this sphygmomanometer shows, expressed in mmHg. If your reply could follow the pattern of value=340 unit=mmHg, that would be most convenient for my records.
value=130 unit=mmHg
